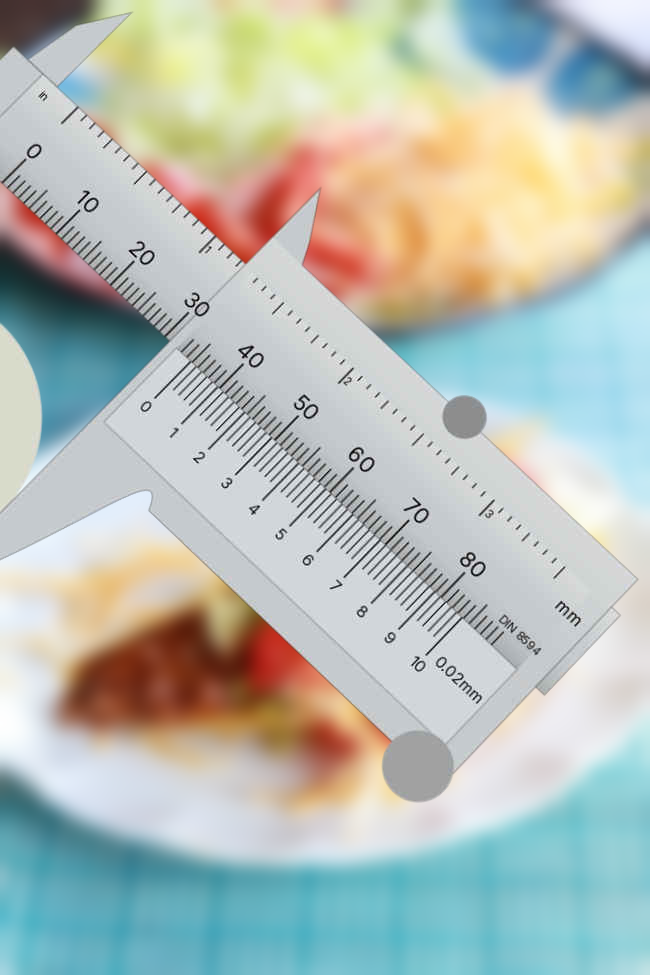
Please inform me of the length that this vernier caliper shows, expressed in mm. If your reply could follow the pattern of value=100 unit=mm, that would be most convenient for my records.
value=34.8 unit=mm
